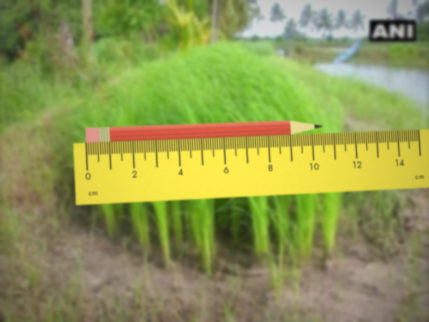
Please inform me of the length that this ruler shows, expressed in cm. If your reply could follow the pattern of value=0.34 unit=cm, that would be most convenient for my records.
value=10.5 unit=cm
